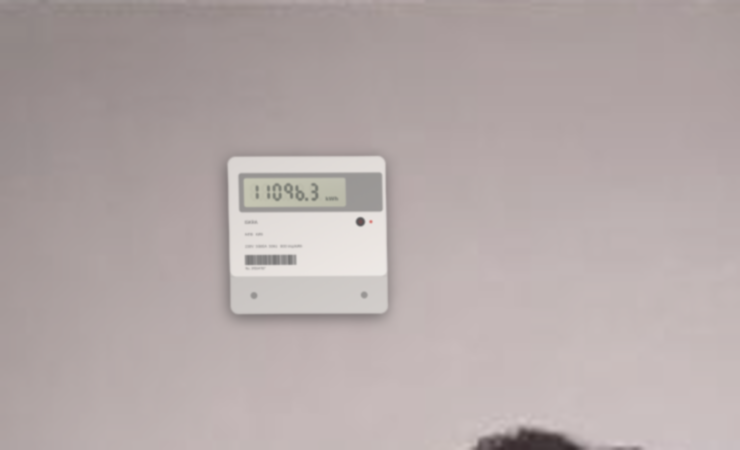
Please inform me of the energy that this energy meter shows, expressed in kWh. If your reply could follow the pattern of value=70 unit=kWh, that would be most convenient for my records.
value=11096.3 unit=kWh
